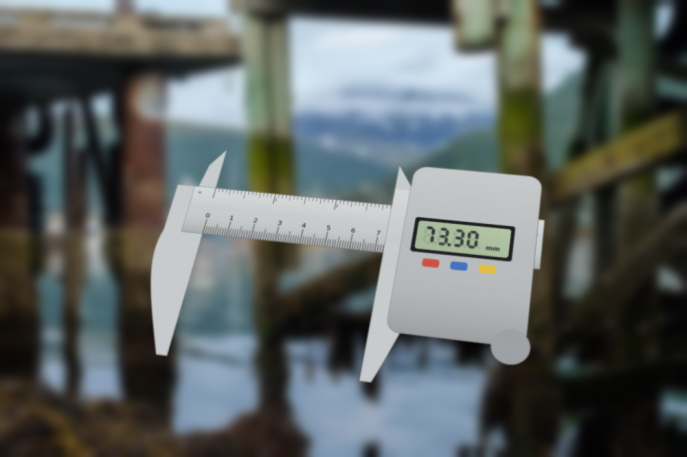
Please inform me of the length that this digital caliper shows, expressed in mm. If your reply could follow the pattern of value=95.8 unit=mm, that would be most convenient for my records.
value=73.30 unit=mm
